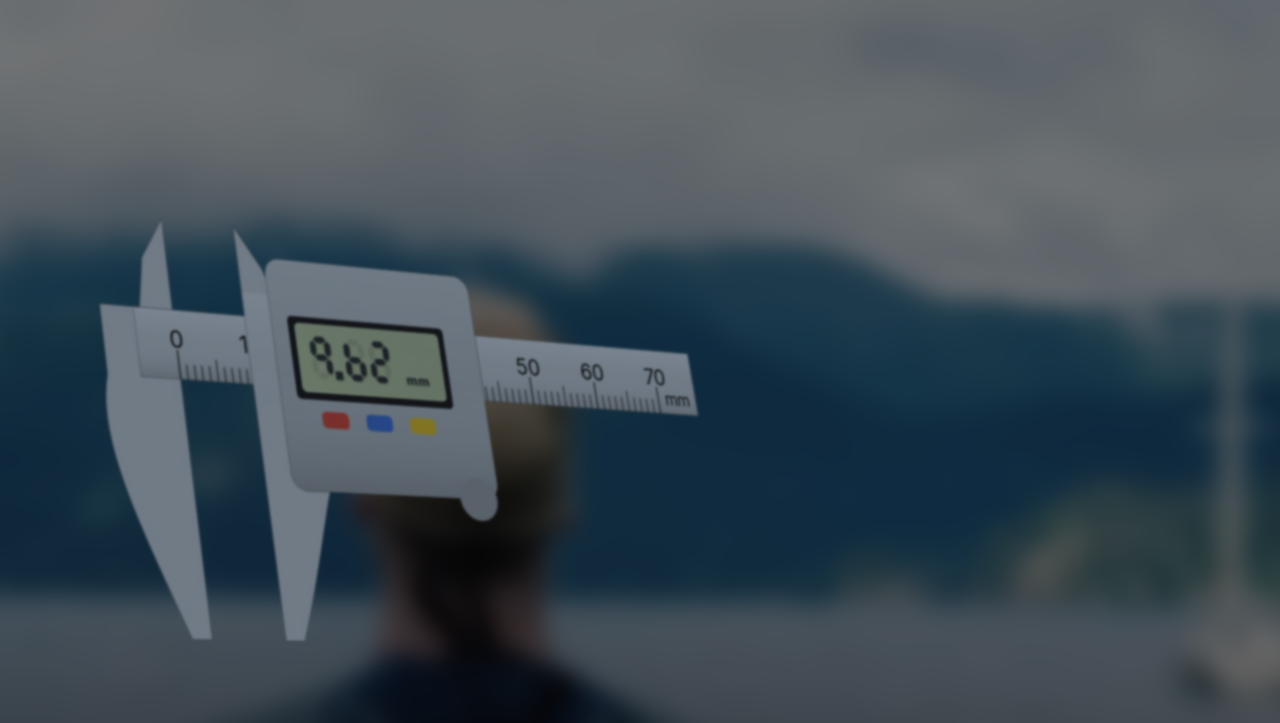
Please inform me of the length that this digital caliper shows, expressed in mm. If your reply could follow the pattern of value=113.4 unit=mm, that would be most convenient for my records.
value=9.62 unit=mm
